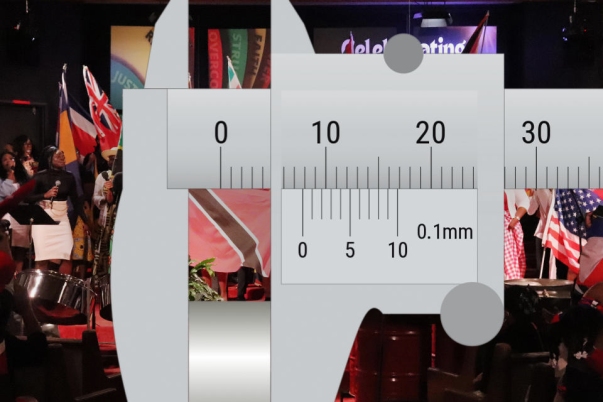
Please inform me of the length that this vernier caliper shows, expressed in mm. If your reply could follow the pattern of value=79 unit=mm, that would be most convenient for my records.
value=7.8 unit=mm
